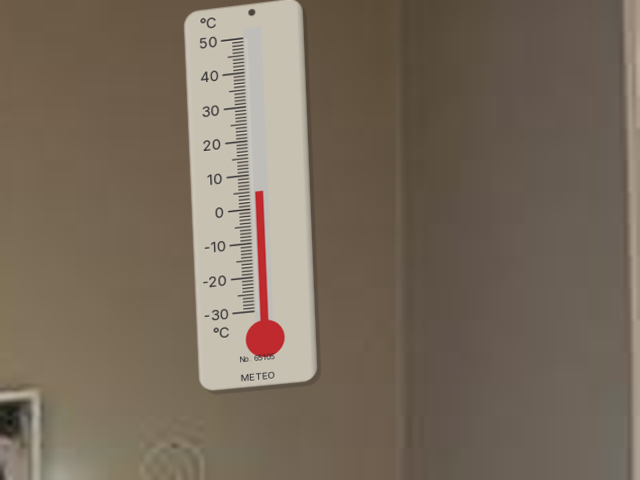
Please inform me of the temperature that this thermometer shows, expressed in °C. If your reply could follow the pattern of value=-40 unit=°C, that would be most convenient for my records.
value=5 unit=°C
